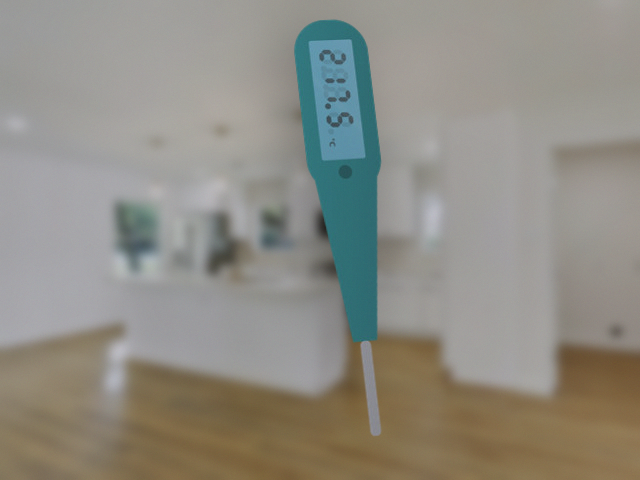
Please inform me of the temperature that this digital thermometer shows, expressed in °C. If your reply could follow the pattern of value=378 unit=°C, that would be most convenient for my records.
value=217.5 unit=°C
